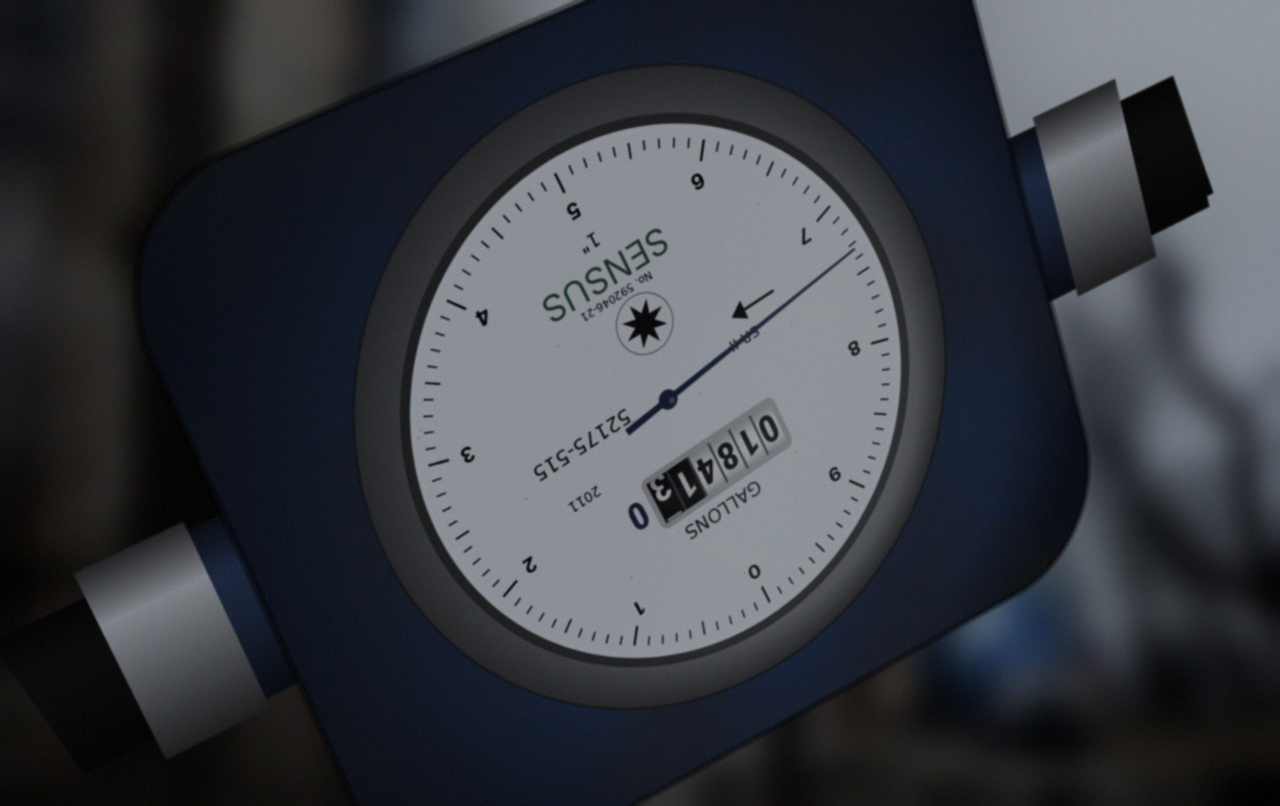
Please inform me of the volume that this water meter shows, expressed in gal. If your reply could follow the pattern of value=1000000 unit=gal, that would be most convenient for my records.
value=184127.3 unit=gal
